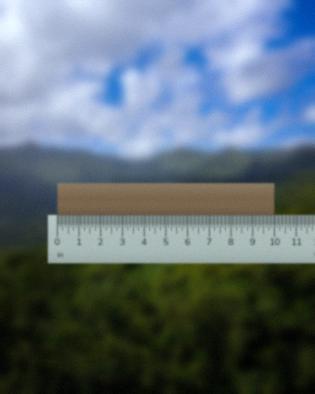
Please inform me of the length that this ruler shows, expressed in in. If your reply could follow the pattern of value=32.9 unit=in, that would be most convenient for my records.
value=10 unit=in
